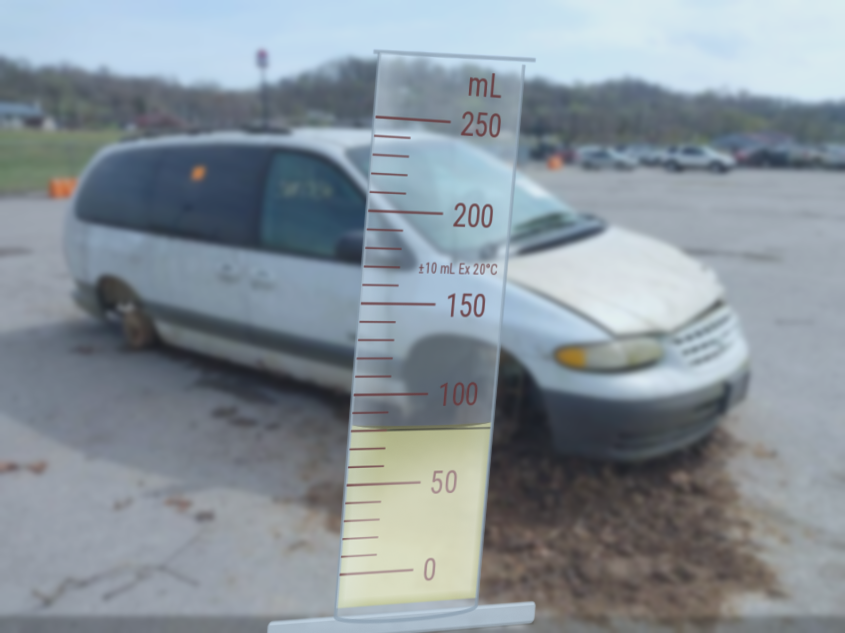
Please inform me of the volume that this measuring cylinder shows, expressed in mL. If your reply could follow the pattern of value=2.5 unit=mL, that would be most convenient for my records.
value=80 unit=mL
